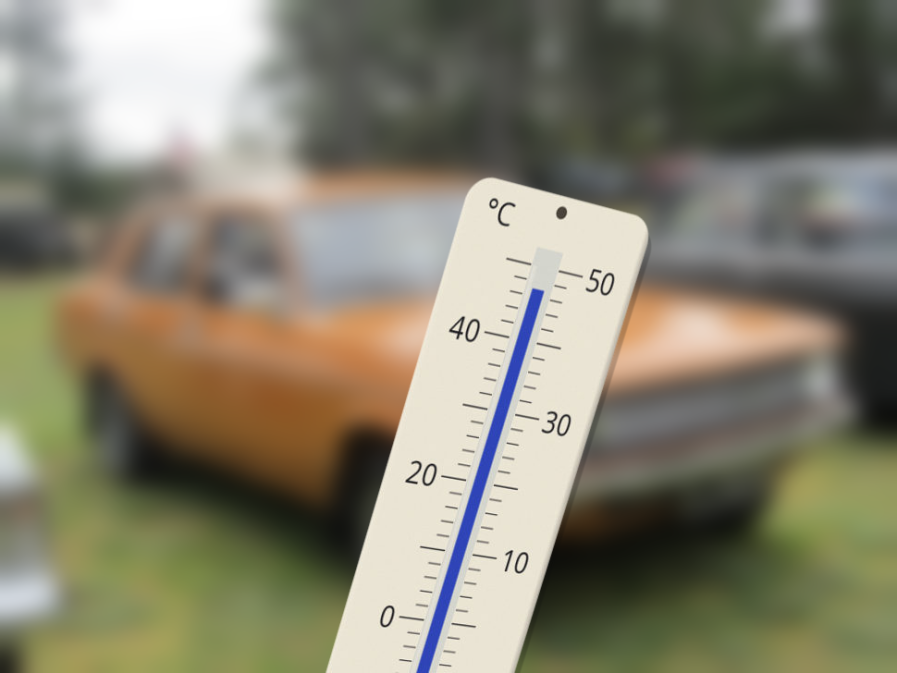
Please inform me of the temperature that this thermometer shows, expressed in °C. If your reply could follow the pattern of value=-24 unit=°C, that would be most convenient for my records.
value=47 unit=°C
